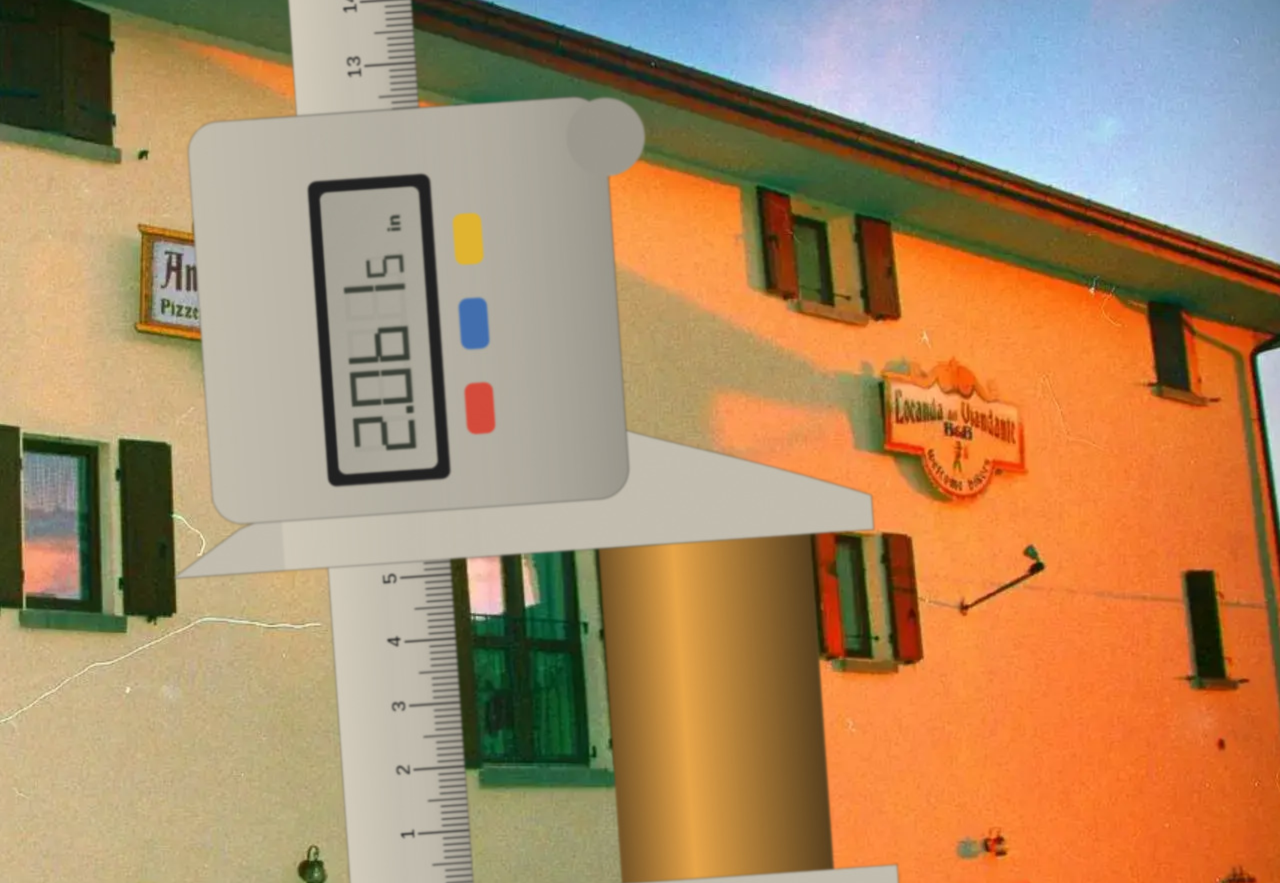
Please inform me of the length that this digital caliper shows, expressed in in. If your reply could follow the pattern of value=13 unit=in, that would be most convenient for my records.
value=2.0615 unit=in
